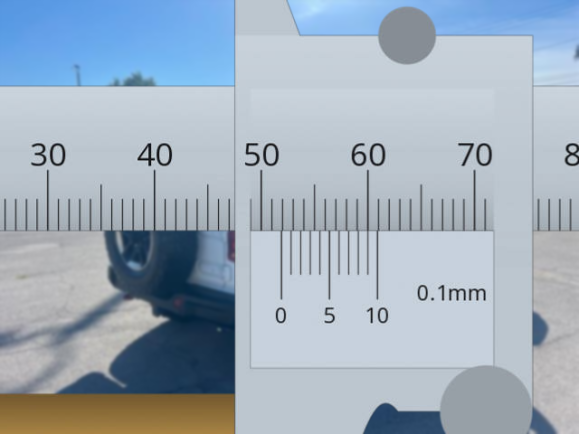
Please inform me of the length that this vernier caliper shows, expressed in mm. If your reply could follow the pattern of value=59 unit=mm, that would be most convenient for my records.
value=51.9 unit=mm
